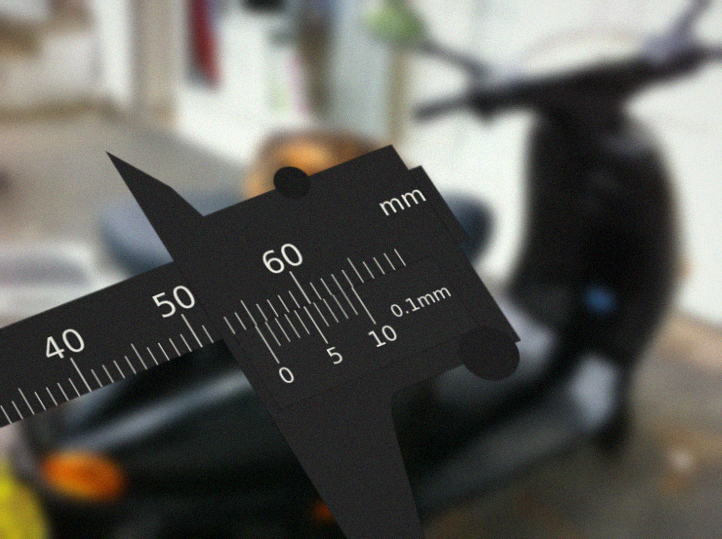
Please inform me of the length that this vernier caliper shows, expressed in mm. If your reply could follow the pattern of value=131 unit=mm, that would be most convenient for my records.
value=54.9 unit=mm
